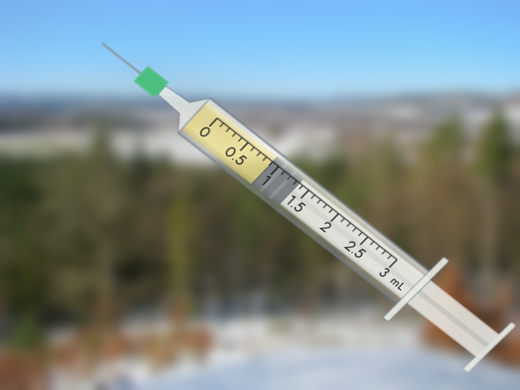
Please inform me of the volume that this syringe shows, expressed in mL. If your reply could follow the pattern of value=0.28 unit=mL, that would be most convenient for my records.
value=0.9 unit=mL
